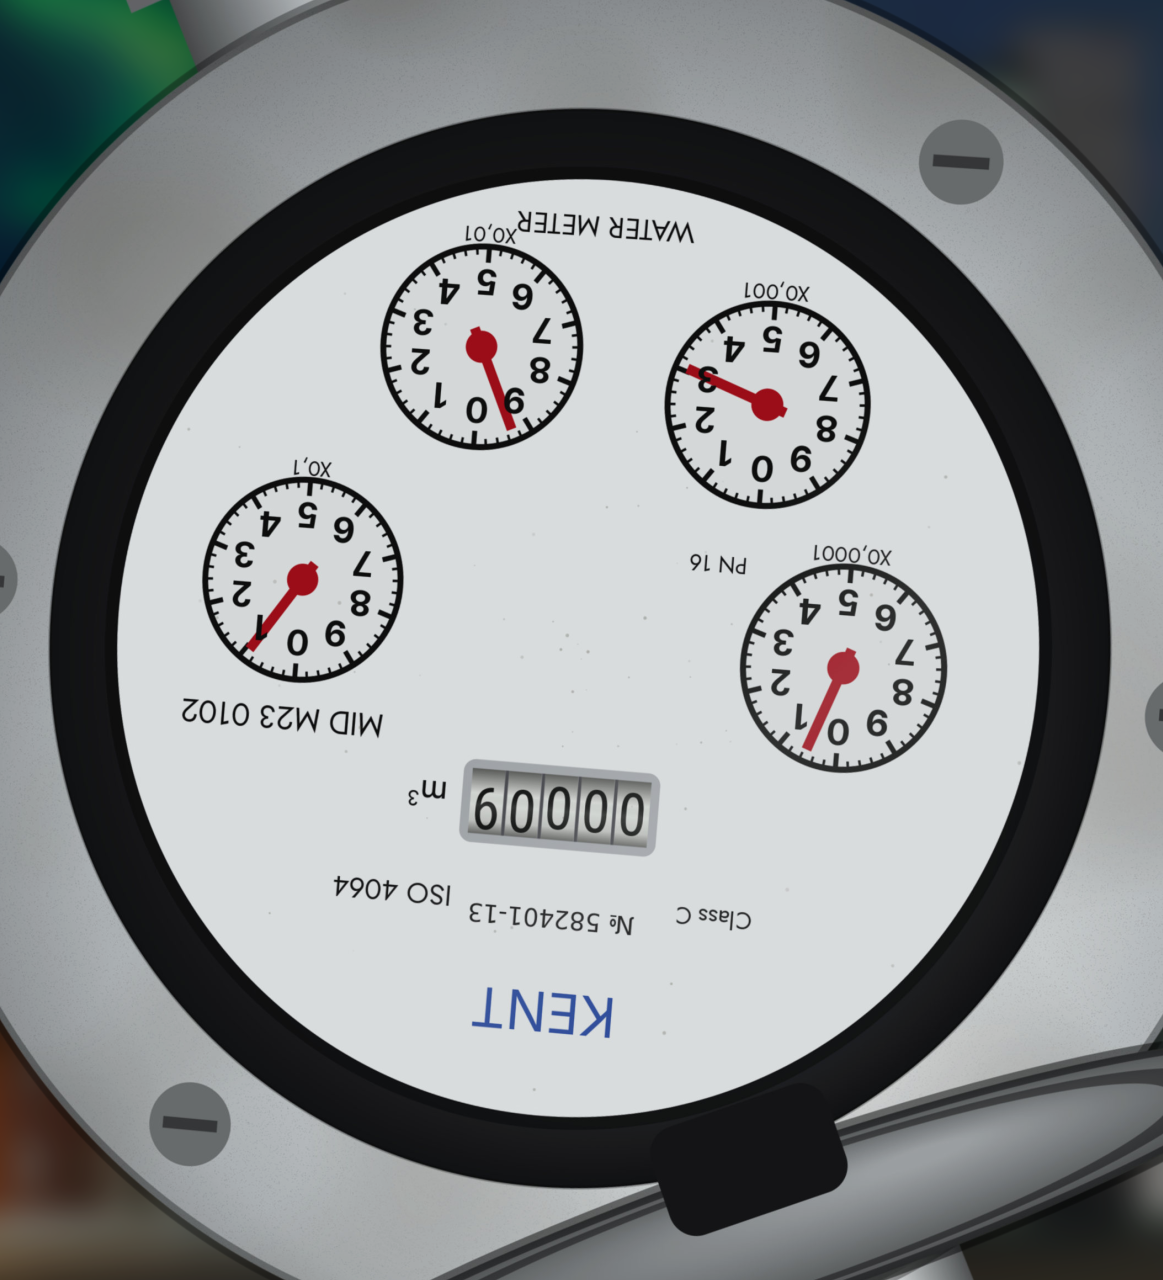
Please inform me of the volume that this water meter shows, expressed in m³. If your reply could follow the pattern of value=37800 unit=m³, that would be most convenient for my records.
value=9.0930 unit=m³
